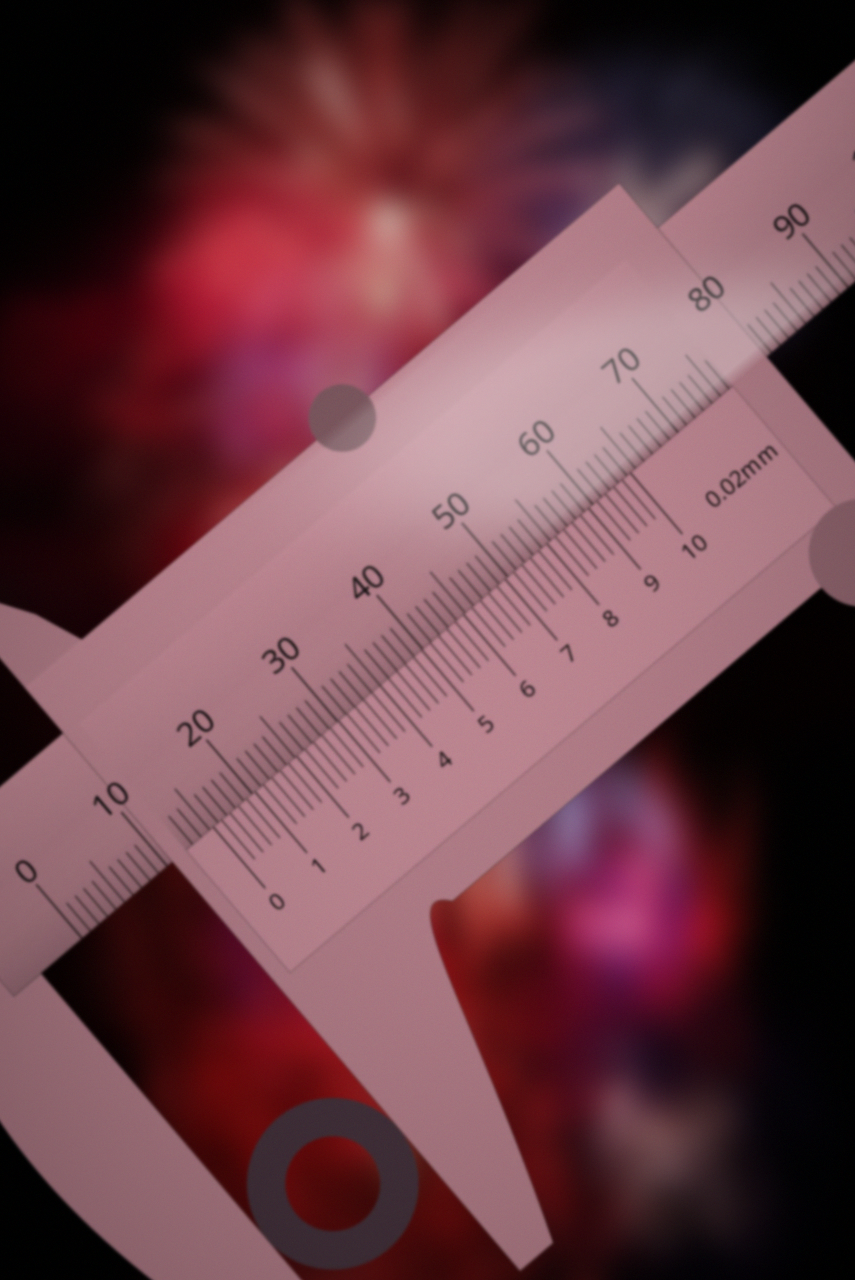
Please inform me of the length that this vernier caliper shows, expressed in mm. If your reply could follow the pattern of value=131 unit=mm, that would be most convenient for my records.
value=15.4 unit=mm
